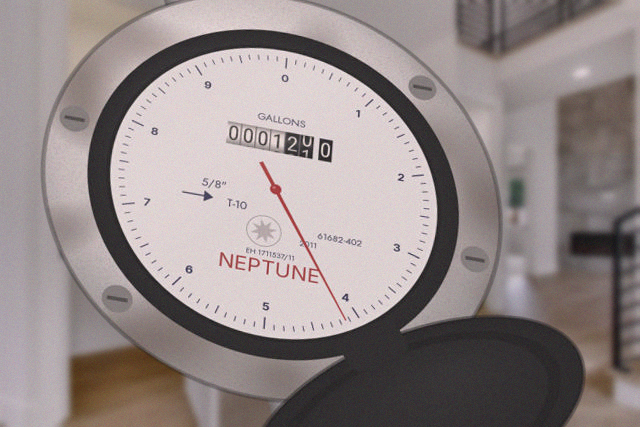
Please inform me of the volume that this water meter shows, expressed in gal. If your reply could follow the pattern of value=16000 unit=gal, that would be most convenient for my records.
value=1204.1 unit=gal
